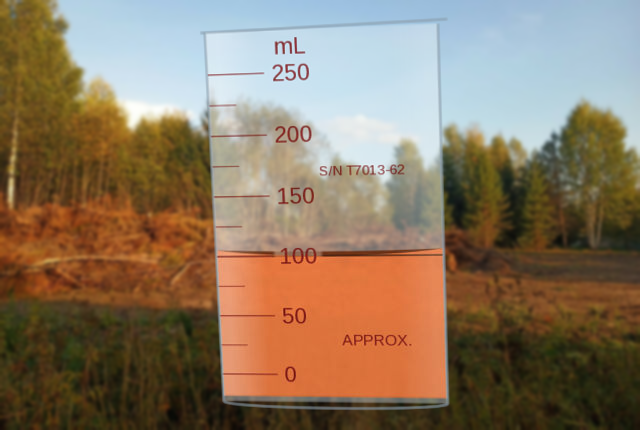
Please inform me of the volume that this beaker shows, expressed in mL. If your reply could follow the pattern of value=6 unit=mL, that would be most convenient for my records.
value=100 unit=mL
